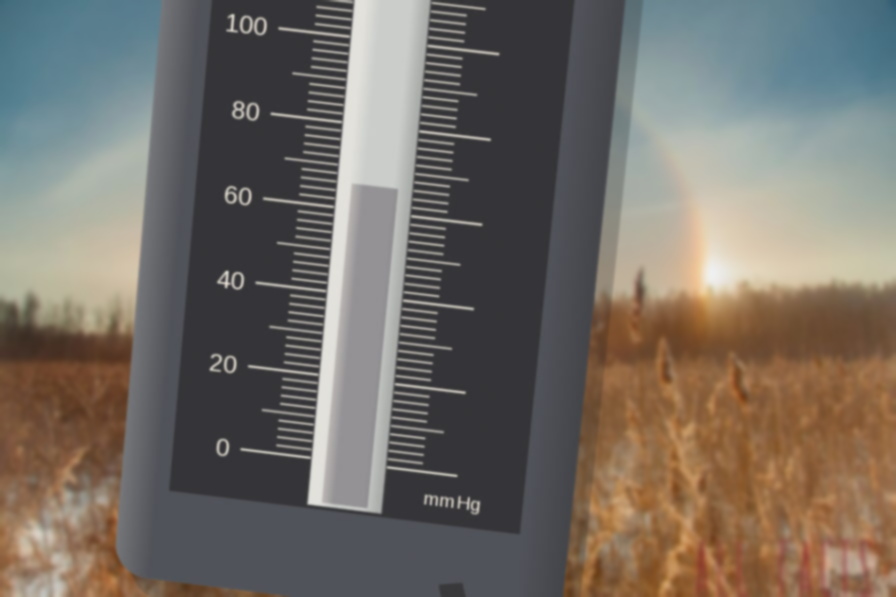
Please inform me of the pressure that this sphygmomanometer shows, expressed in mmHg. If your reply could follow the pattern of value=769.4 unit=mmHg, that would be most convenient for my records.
value=66 unit=mmHg
